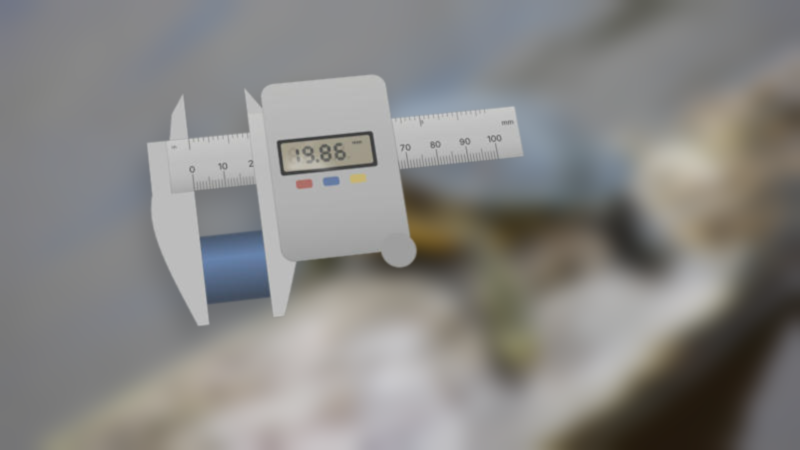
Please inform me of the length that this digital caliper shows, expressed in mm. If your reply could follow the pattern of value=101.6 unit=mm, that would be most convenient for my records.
value=19.86 unit=mm
